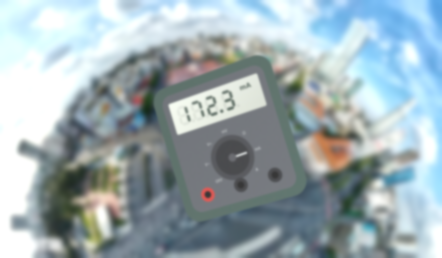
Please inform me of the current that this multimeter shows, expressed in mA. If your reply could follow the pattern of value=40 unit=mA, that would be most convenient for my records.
value=172.3 unit=mA
